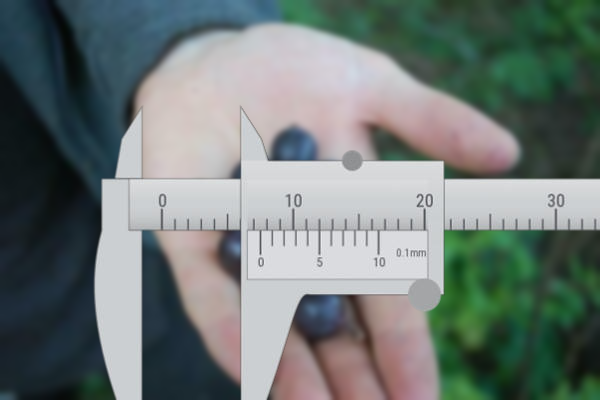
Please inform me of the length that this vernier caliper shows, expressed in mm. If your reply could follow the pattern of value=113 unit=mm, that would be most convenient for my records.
value=7.5 unit=mm
